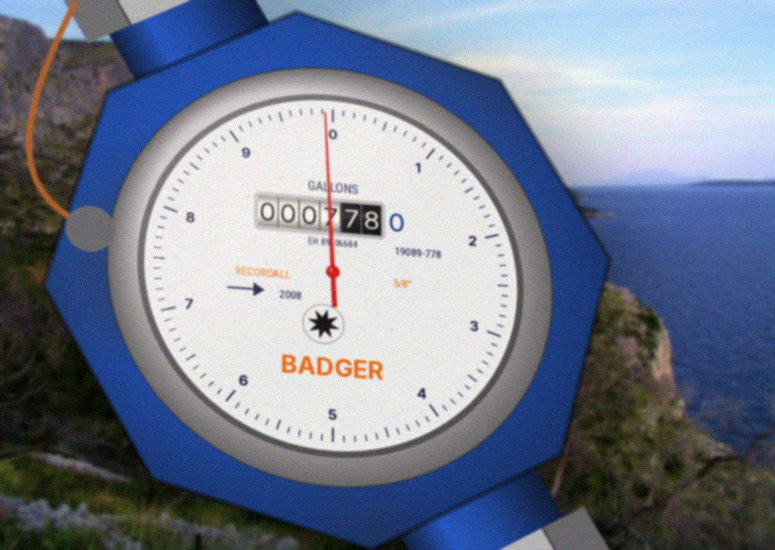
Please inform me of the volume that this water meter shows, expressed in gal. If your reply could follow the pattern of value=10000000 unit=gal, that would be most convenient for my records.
value=7779.9 unit=gal
